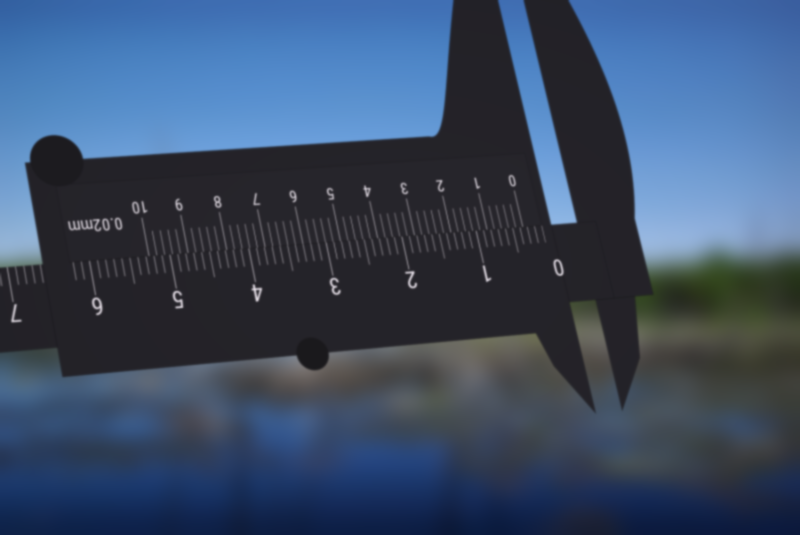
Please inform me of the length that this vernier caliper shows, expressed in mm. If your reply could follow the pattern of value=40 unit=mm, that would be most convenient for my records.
value=3.6 unit=mm
